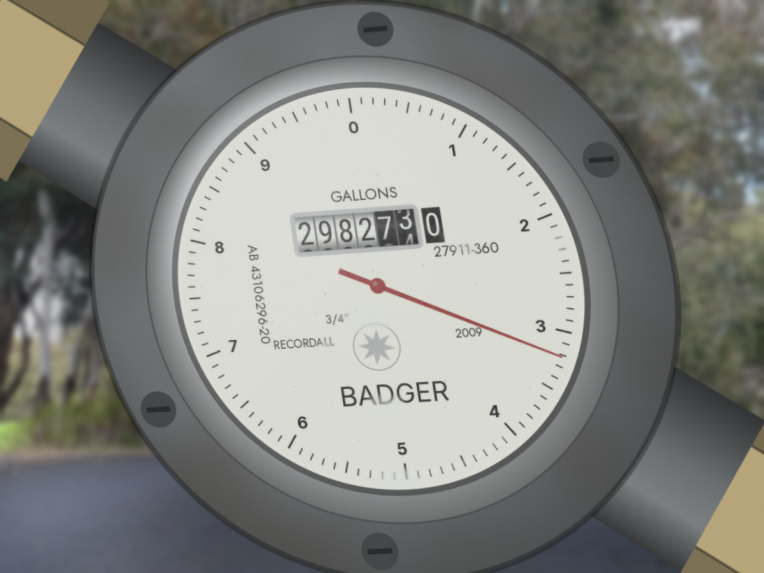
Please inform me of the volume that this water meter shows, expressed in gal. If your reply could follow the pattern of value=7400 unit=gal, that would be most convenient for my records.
value=2982733.2 unit=gal
